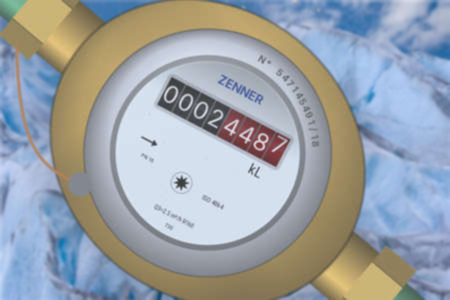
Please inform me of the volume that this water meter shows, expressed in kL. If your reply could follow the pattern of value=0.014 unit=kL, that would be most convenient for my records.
value=2.4487 unit=kL
